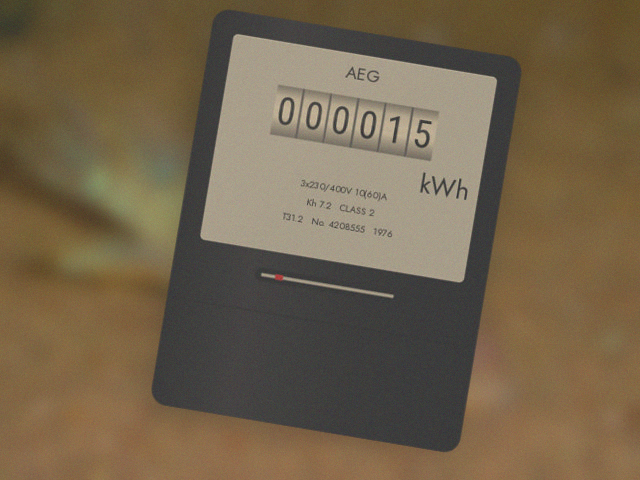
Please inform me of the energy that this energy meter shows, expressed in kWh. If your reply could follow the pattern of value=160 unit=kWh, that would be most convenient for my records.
value=15 unit=kWh
